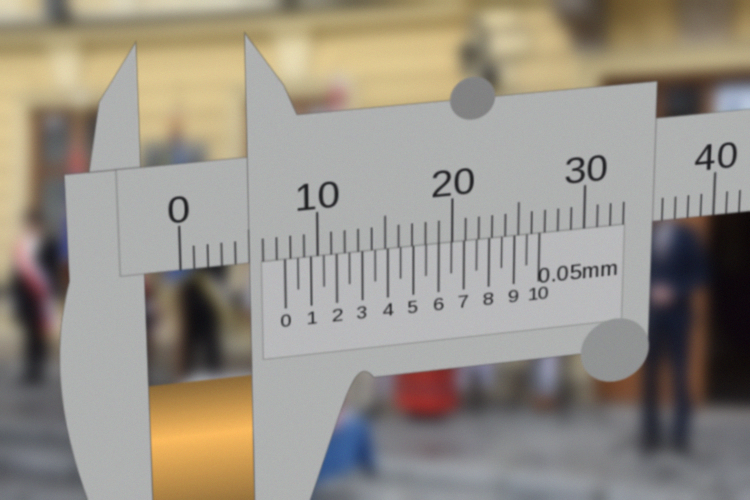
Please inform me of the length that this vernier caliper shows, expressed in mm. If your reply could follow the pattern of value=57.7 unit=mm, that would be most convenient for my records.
value=7.6 unit=mm
